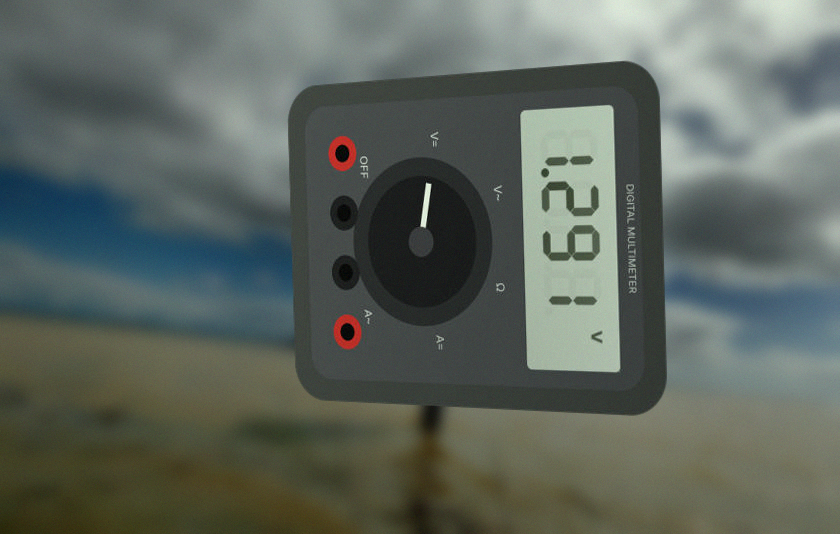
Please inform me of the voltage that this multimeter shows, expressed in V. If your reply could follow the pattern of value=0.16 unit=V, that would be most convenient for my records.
value=1.291 unit=V
